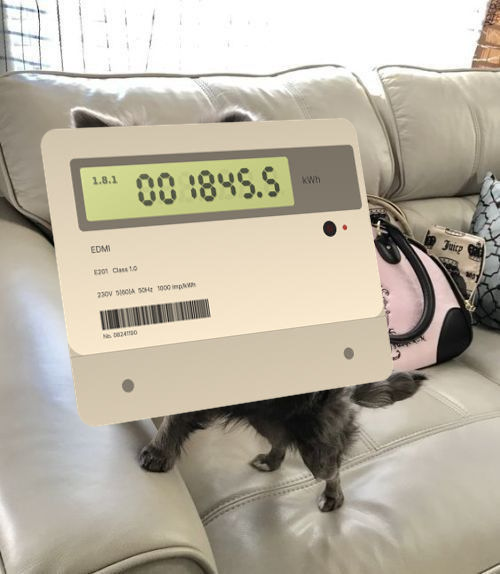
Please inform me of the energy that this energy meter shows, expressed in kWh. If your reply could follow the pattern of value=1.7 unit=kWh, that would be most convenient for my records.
value=1845.5 unit=kWh
